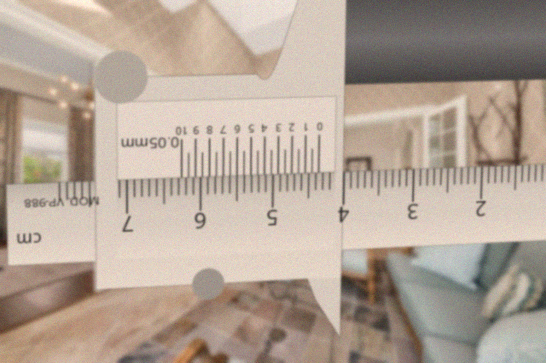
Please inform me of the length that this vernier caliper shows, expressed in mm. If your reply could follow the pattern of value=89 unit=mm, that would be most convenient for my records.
value=43.6 unit=mm
